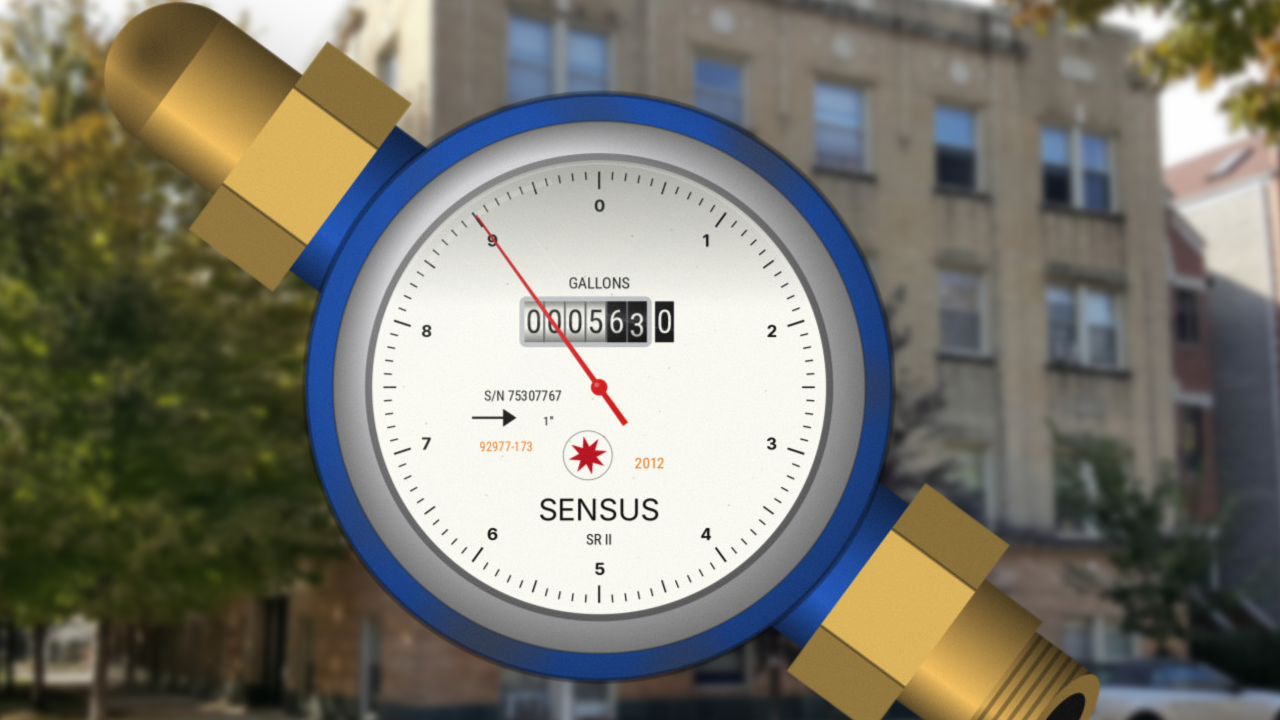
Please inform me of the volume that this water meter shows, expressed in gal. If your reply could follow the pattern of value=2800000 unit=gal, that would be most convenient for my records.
value=5629.0 unit=gal
